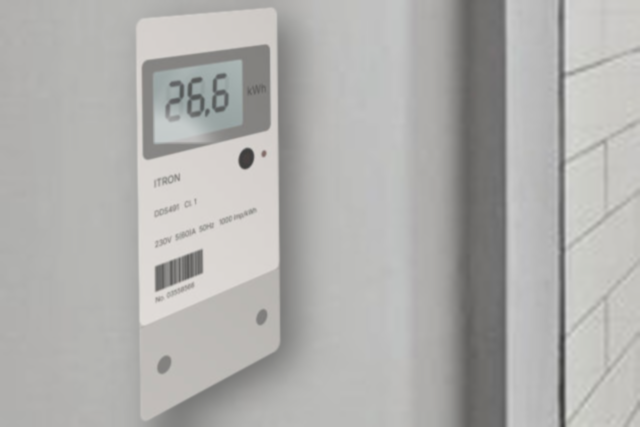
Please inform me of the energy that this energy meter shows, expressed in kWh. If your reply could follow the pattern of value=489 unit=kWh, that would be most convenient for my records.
value=26.6 unit=kWh
